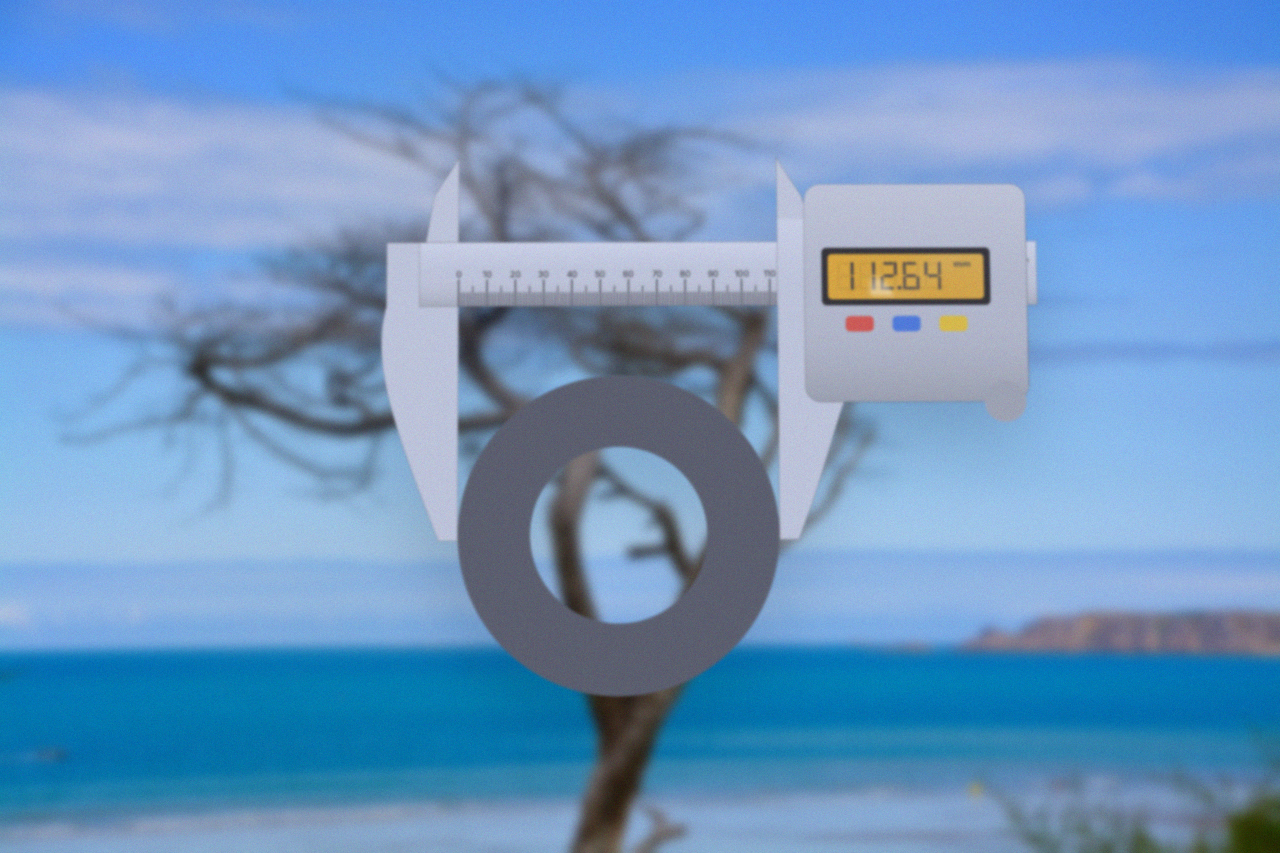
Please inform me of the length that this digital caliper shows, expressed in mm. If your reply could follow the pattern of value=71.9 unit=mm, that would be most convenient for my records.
value=112.64 unit=mm
